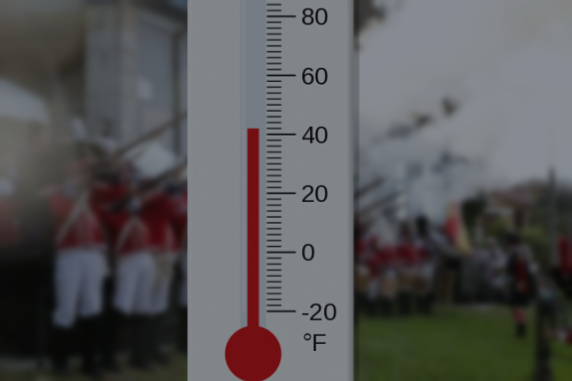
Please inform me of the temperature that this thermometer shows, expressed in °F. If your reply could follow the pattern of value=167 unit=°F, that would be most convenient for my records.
value=42 unit=°F
